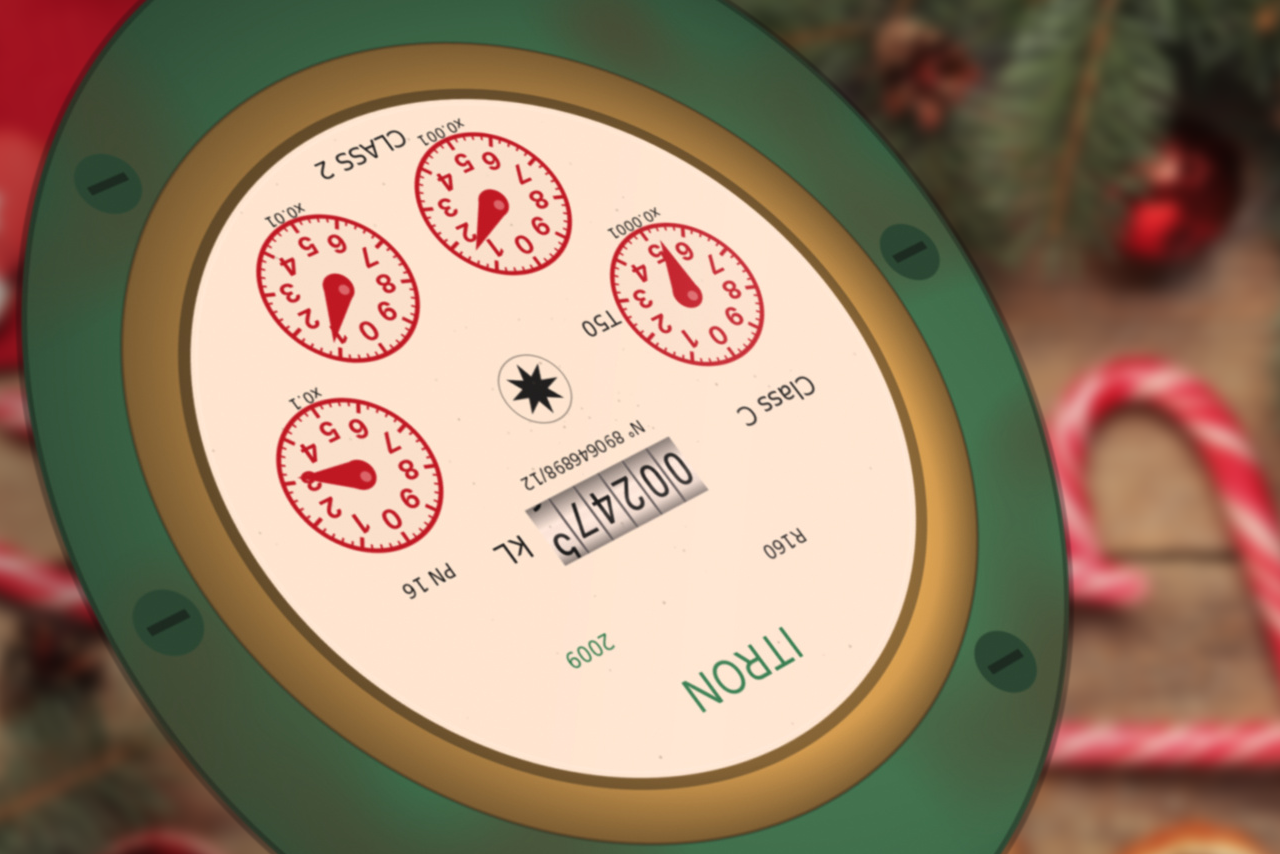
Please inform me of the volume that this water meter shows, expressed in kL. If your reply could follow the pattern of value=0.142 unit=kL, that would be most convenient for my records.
value=2475.3115 unit=kL
